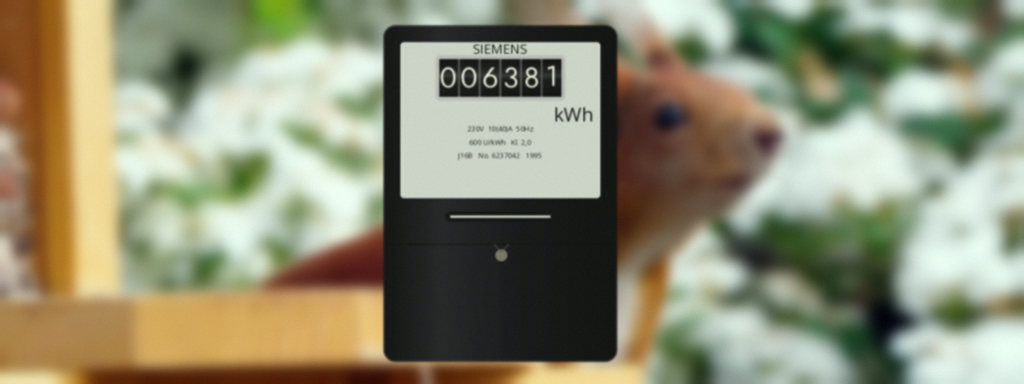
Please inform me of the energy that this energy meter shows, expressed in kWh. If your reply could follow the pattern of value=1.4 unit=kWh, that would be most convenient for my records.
value=6381 unit=kWh
